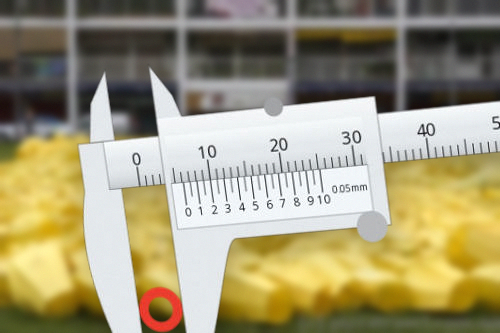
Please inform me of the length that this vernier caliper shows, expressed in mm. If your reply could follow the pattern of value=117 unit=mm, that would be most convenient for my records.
value=6.2 unit=mm
